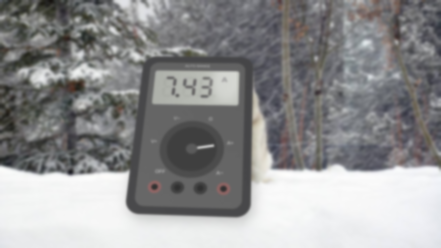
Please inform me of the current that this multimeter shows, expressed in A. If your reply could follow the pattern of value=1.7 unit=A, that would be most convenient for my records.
value=7.43 unit=A
